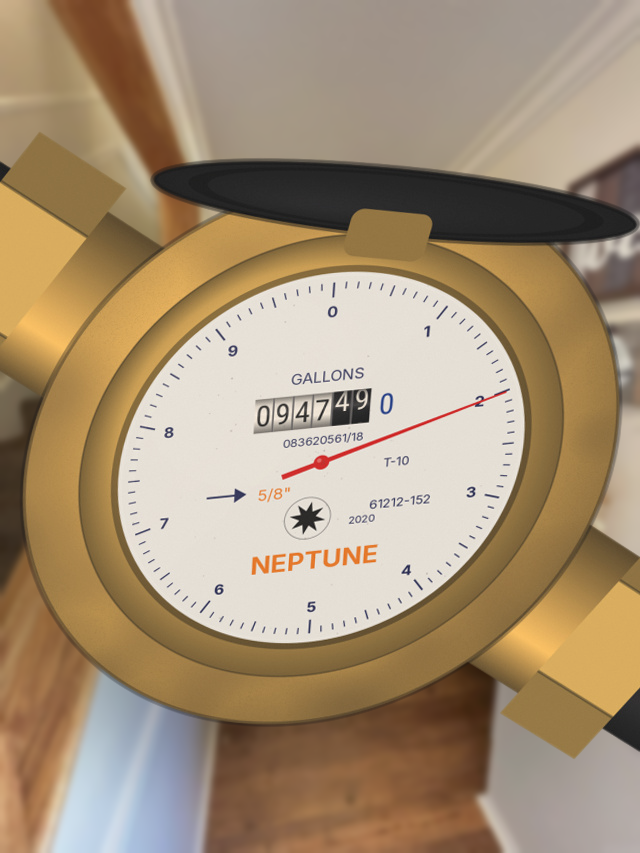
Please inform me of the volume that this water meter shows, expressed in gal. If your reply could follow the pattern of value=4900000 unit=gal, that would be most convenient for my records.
value=947492.0 unit=gal
